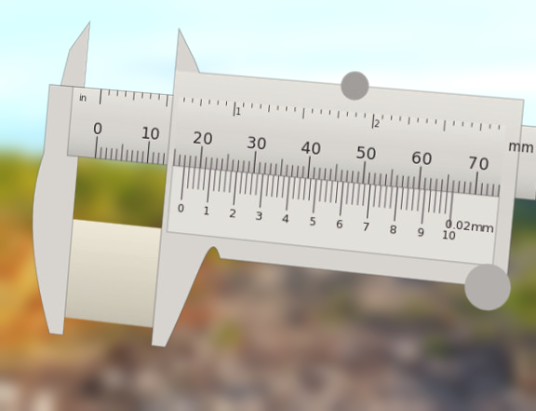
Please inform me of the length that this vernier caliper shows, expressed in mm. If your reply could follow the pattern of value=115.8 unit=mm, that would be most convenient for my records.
value=17.0 unit=mm
